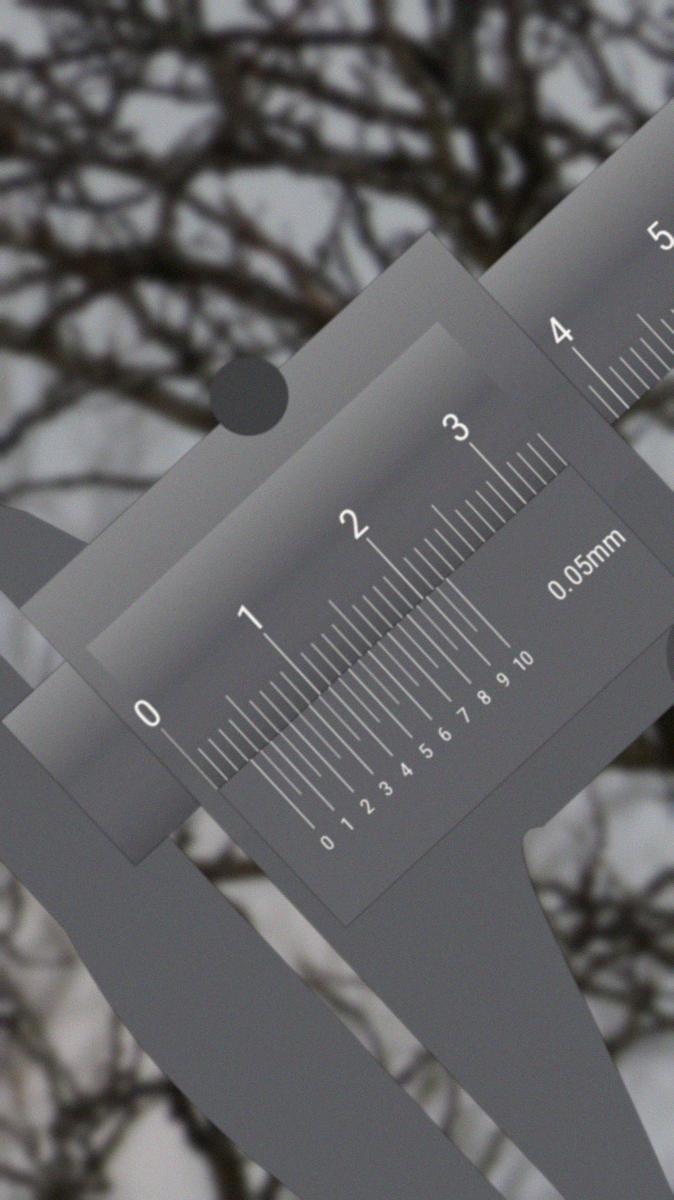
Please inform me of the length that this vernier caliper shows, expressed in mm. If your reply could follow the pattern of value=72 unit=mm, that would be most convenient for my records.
value=3.2 unit=mm
